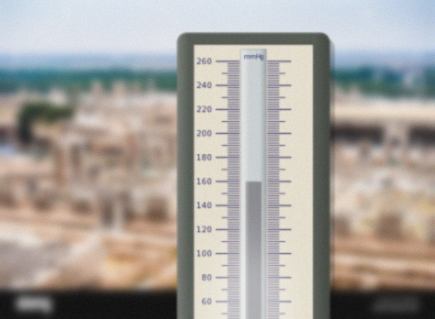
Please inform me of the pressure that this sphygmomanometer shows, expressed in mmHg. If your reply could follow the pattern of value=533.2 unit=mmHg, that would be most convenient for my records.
value=160 unit=mmHg
